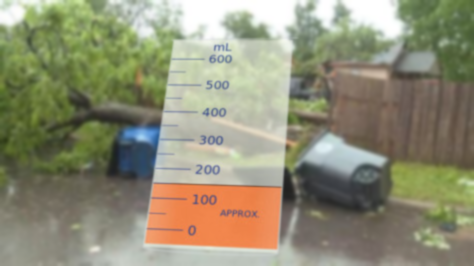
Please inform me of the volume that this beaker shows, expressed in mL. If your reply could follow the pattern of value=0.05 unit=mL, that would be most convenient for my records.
value=150 unit=mL
